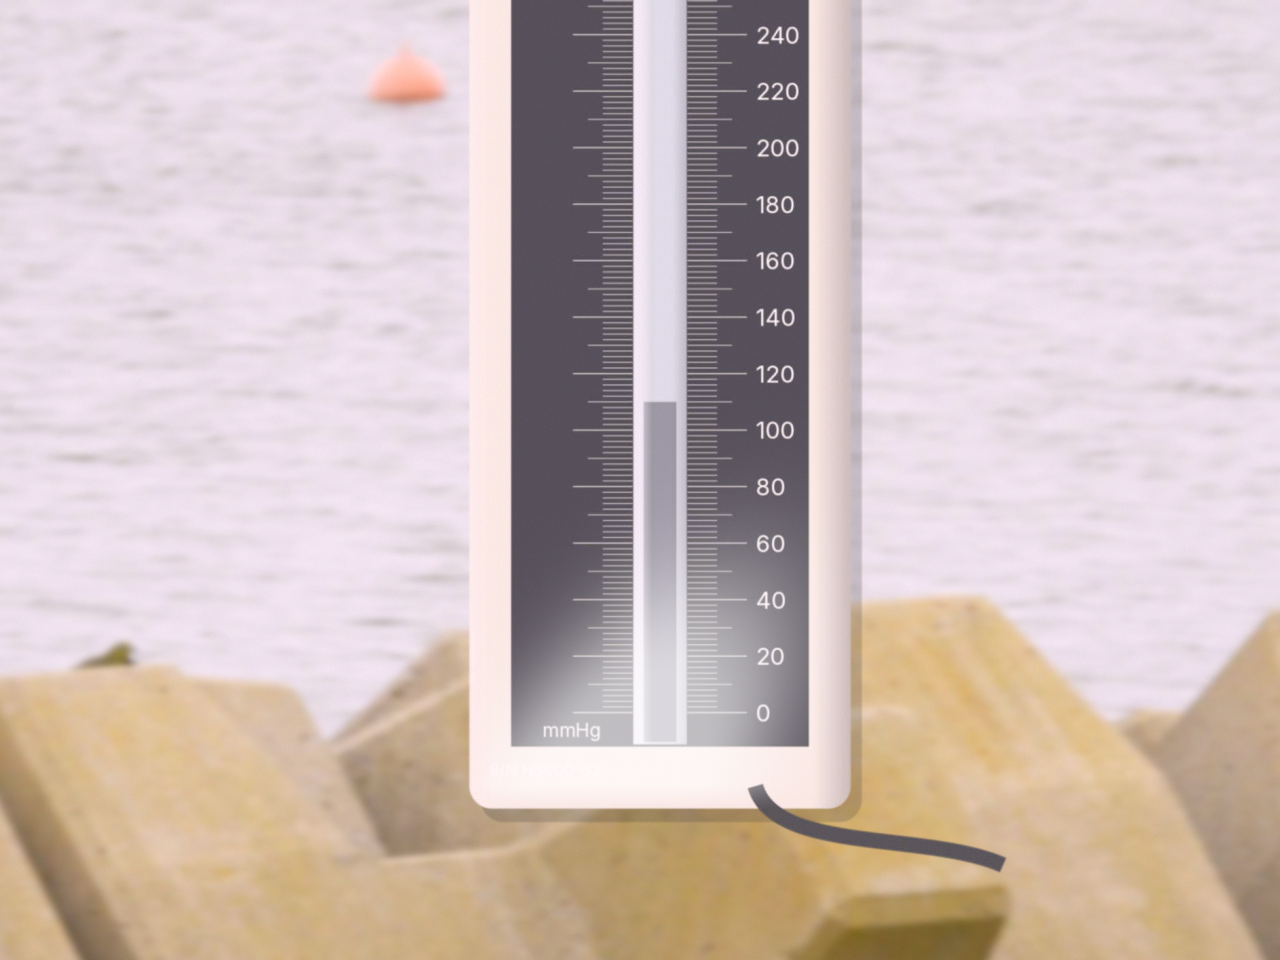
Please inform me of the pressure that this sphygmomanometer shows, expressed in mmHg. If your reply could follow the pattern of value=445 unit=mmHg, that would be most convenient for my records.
value=110 unit=mmHg
